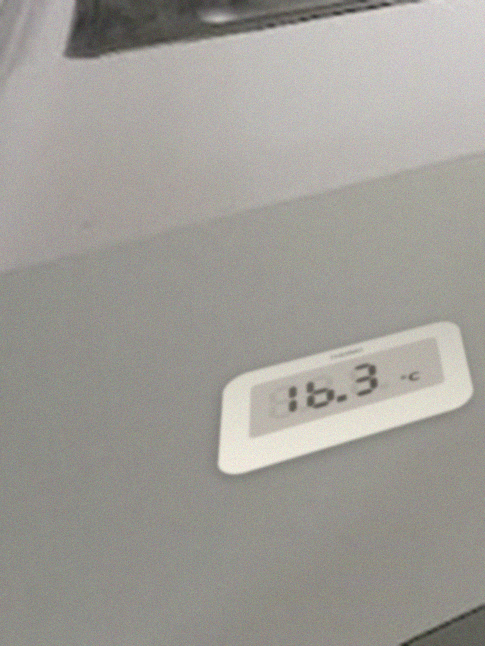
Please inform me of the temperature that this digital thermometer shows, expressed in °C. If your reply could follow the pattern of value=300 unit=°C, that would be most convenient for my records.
value=16.3 unit=°C
